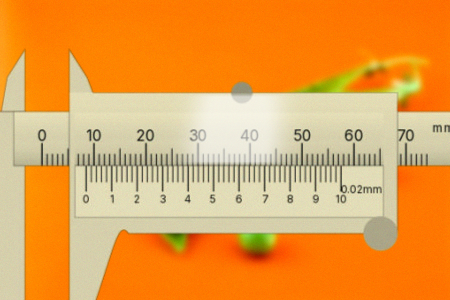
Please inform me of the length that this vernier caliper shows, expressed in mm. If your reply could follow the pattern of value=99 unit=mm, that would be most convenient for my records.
value=8.5 unit=mm
